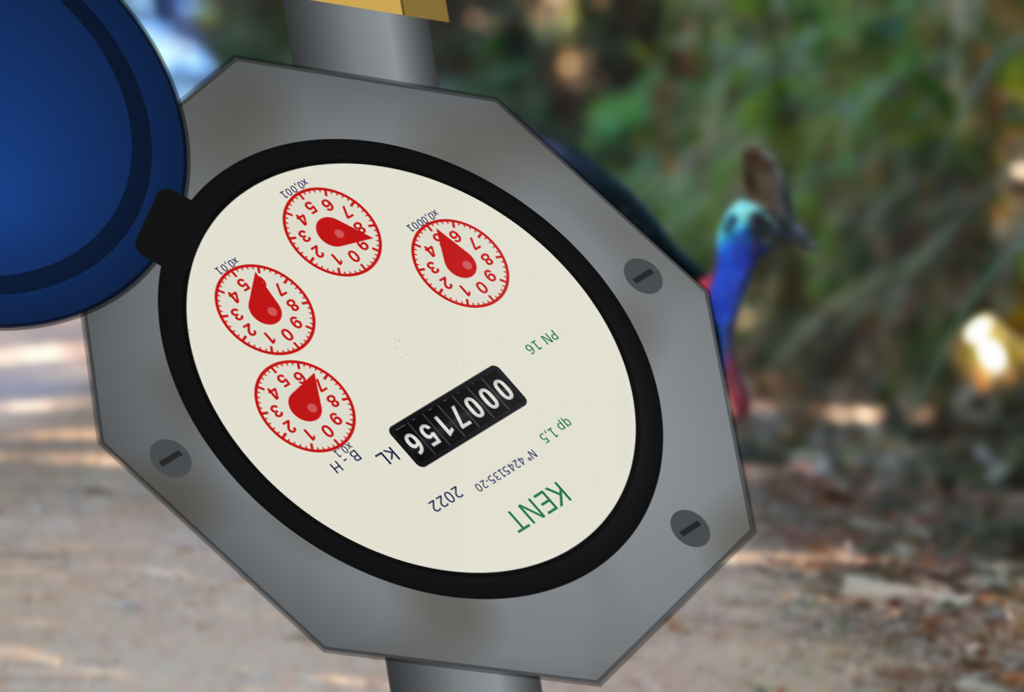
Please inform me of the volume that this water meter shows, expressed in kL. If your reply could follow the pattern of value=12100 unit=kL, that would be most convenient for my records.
value=7156.6585 unit=kL
